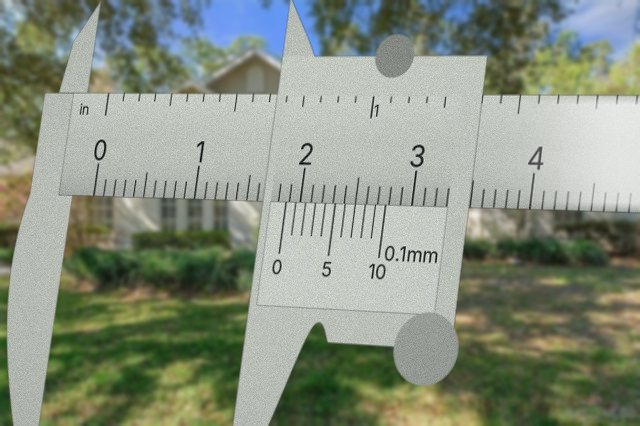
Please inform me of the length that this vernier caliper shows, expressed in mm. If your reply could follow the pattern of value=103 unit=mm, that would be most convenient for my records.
value=18.7 unit=mm
